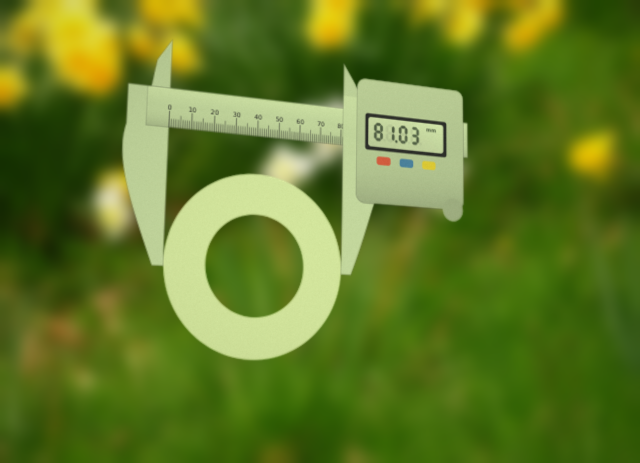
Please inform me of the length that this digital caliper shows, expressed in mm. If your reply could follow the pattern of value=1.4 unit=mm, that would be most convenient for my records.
value=81.03 unit=mm
